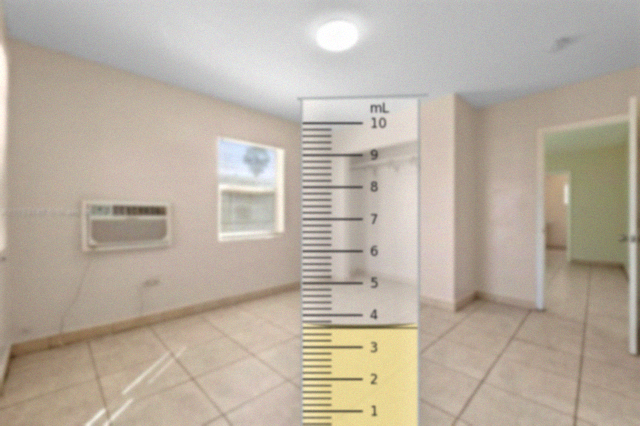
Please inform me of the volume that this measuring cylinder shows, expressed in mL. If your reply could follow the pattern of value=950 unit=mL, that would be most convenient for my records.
value=3.6 unit=mL
